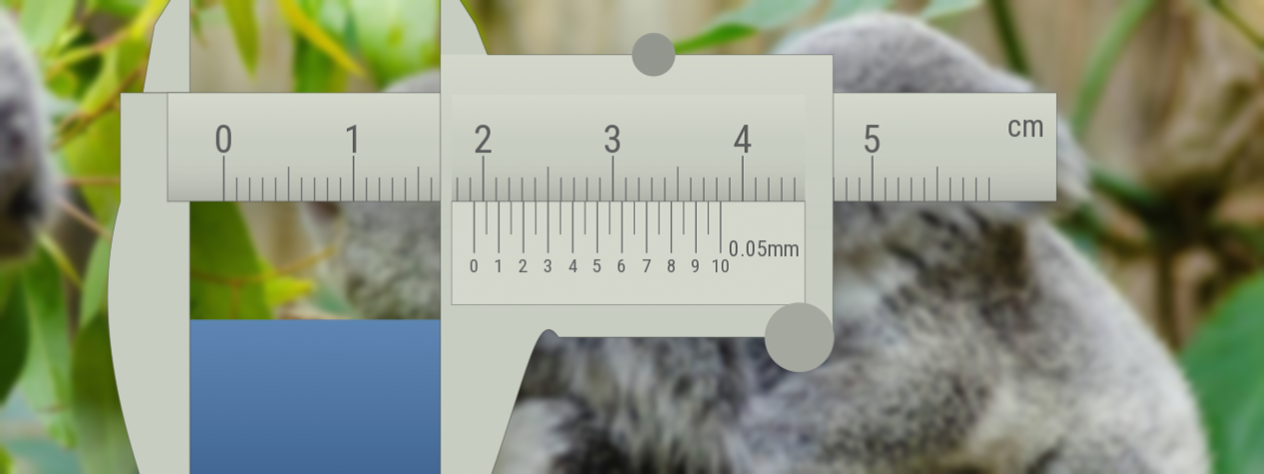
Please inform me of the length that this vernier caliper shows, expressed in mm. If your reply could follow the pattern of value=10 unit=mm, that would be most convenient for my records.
value=19.3 unit=mm
